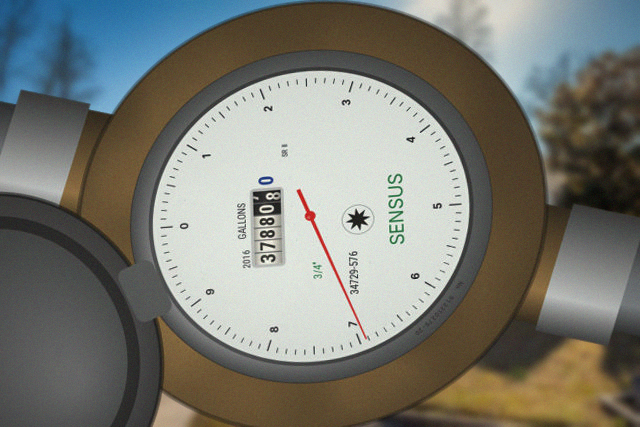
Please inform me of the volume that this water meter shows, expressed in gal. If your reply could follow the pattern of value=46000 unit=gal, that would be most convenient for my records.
value=3788076.9 unit=gal
